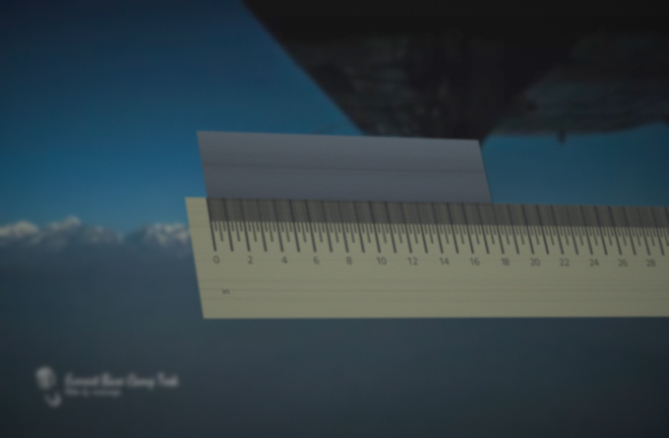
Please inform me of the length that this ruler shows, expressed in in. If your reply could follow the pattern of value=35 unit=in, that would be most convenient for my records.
value=18 unit=in
